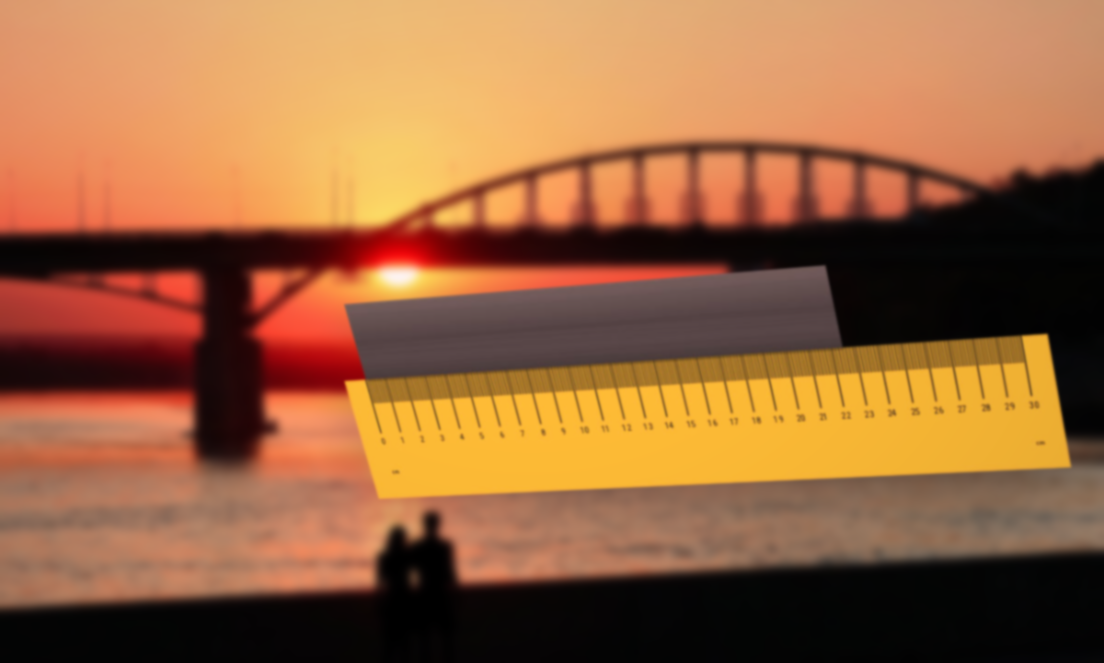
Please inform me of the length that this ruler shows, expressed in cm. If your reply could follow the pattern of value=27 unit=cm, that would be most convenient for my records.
value=22.5 unit=cm
